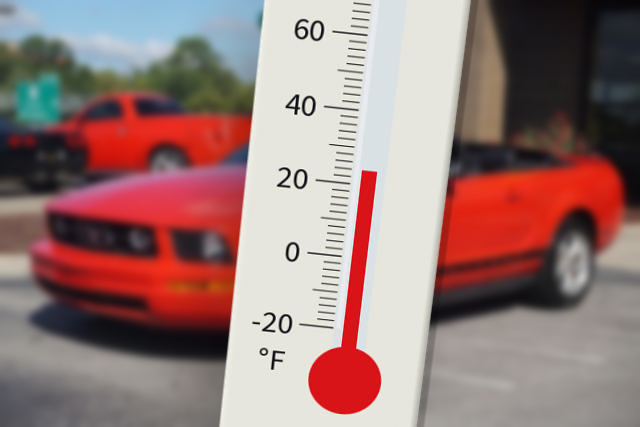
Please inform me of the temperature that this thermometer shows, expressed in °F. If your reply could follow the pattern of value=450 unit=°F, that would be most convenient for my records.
value=24 unit=°F
